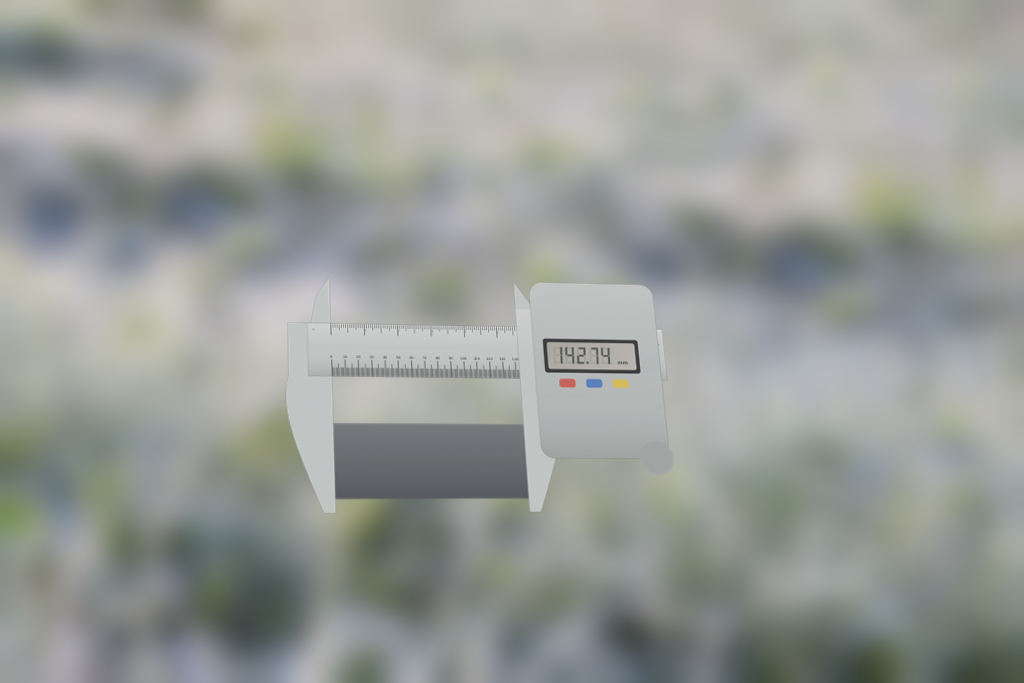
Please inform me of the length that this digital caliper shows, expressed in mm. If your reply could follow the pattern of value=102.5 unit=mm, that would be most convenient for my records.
value=142.74 unit=mm
